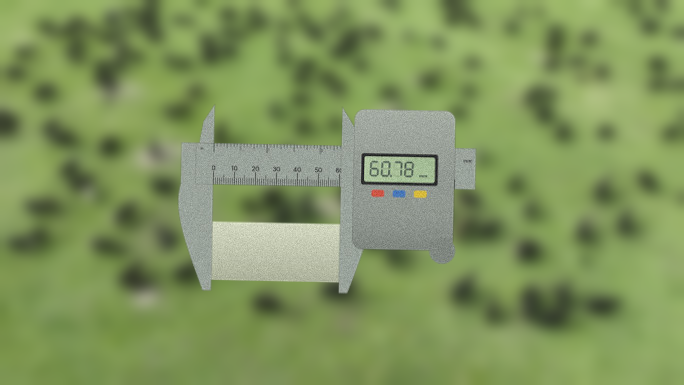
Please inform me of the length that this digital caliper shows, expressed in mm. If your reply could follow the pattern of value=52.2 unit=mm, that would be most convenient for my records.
value=60.78 unit=mm
